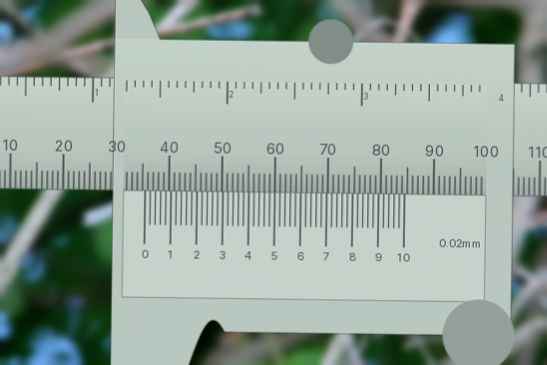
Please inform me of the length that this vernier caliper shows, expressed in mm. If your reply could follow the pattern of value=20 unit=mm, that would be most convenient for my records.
value=35.5 unit=mm
